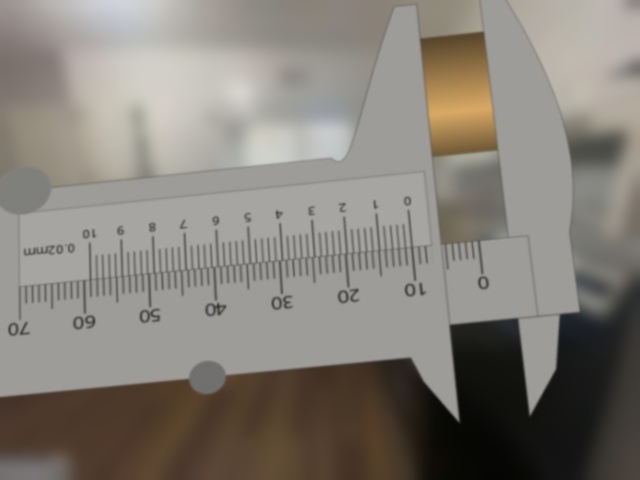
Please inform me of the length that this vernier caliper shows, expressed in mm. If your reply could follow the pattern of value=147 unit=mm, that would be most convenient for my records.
value=10.0 unit=mm
